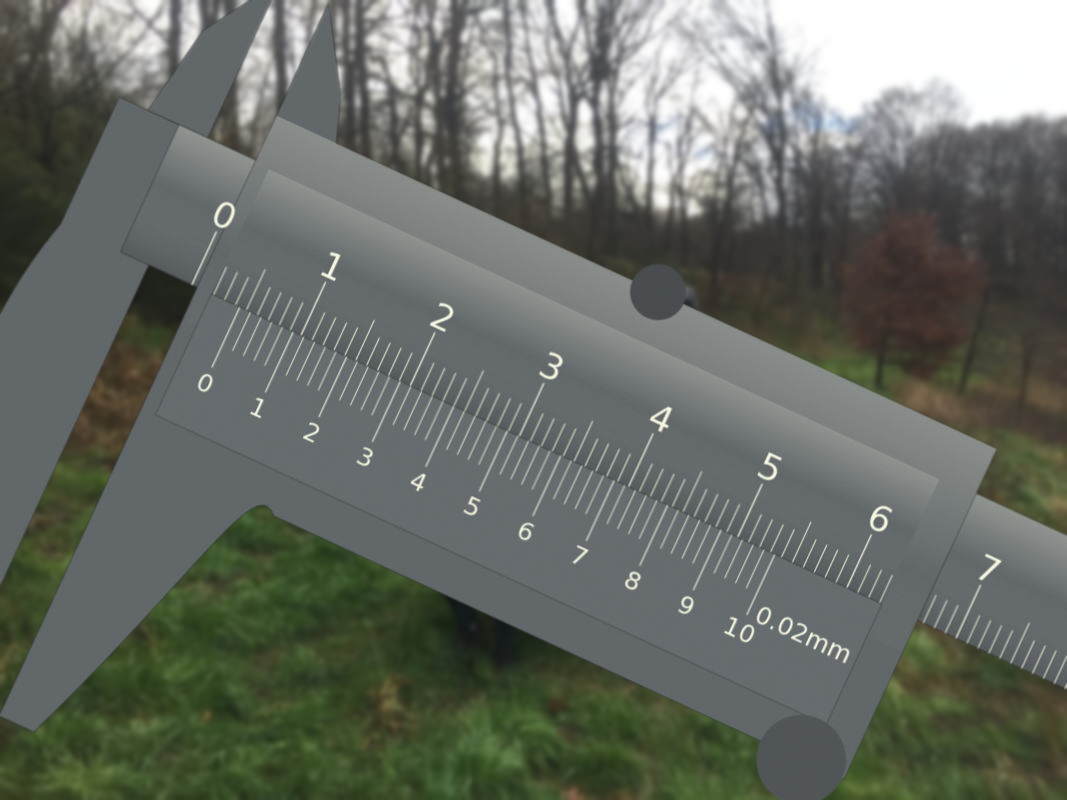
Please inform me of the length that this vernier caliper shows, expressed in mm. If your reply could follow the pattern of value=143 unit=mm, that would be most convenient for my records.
value=4.4 unit=mm
